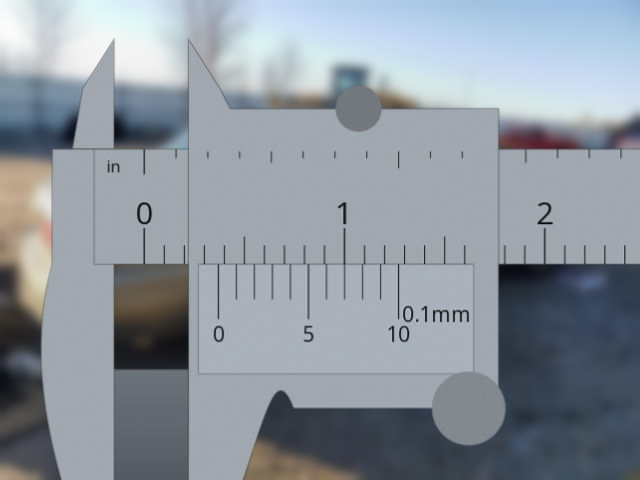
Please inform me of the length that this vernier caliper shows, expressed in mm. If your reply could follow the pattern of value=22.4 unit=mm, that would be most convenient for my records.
value=3.7 unit=mm
